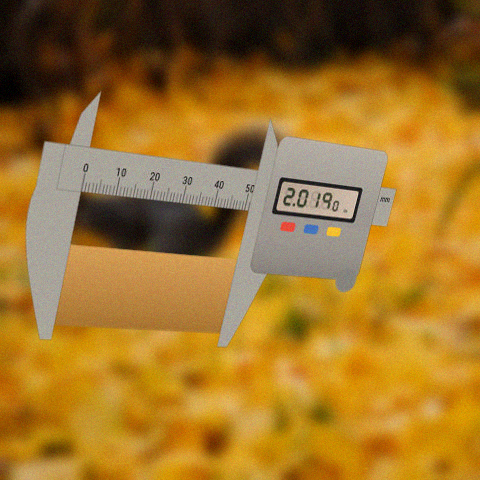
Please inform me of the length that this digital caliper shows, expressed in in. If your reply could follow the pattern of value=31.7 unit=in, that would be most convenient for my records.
value=2.0190 unit=in
